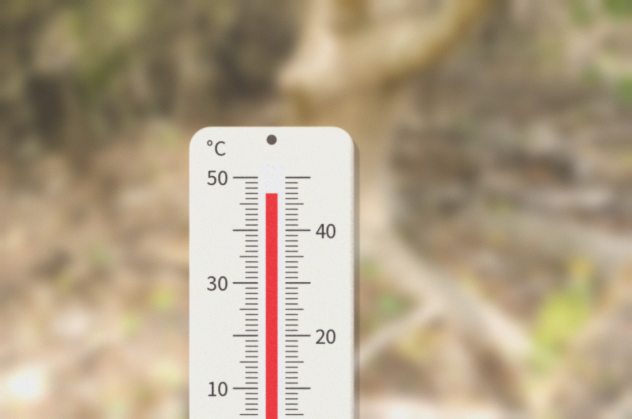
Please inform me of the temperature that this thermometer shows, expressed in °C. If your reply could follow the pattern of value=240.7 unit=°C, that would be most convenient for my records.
value=47 unit=°C
